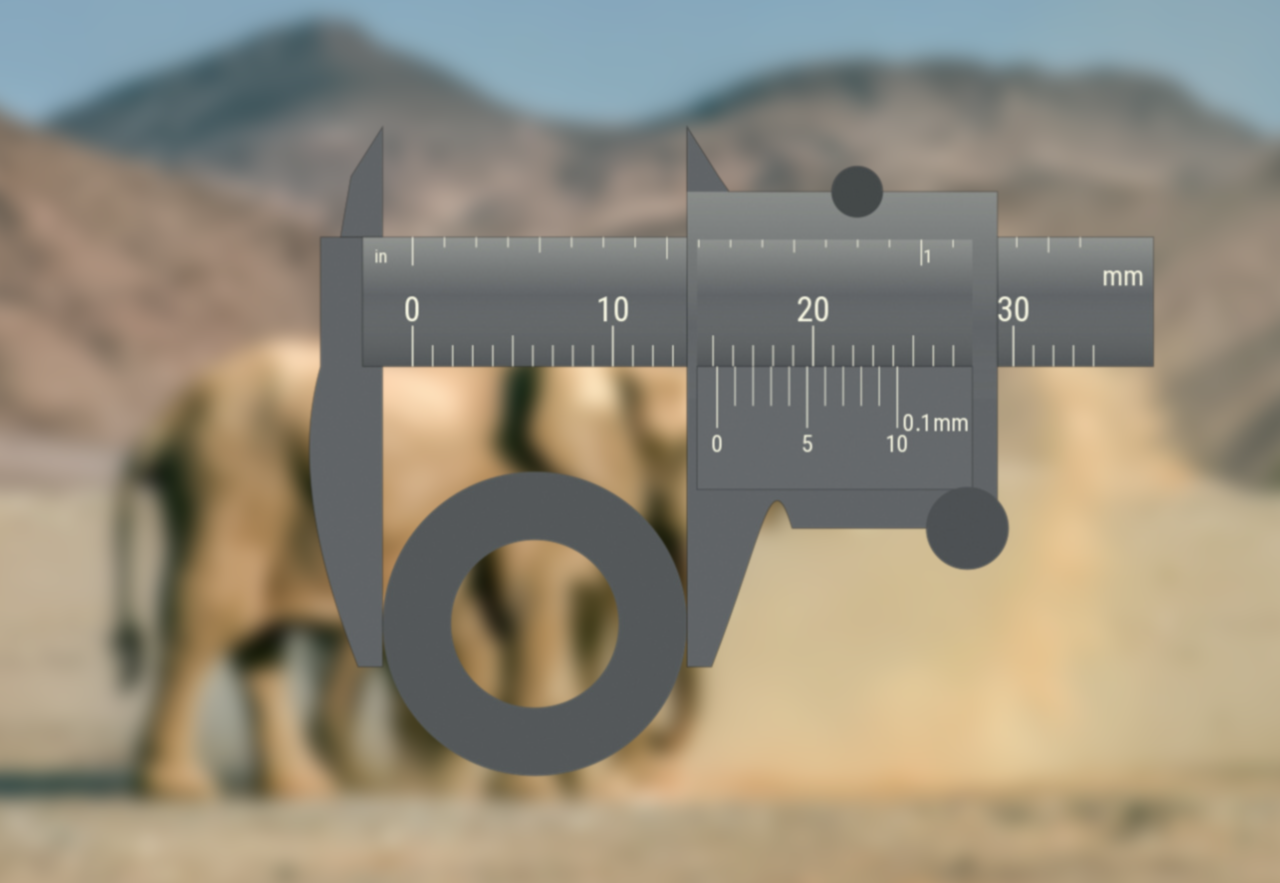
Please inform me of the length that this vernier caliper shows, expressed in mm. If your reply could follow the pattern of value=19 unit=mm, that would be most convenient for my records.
value=15.2 unit=mm
